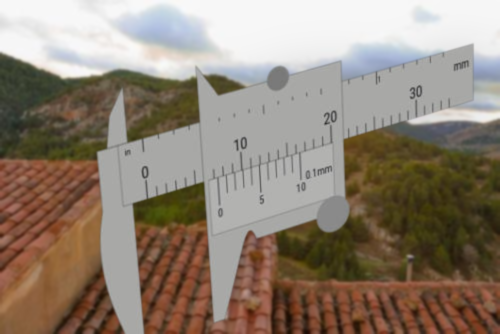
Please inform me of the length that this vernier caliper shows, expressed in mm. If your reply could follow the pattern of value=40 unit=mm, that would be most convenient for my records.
value=7.4 unit=mm
